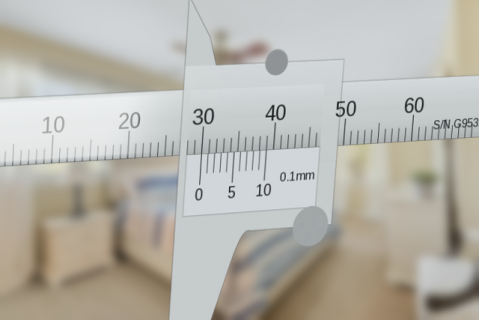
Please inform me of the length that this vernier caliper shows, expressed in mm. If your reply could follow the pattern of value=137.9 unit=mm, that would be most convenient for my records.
value=30.0 unit=mm
